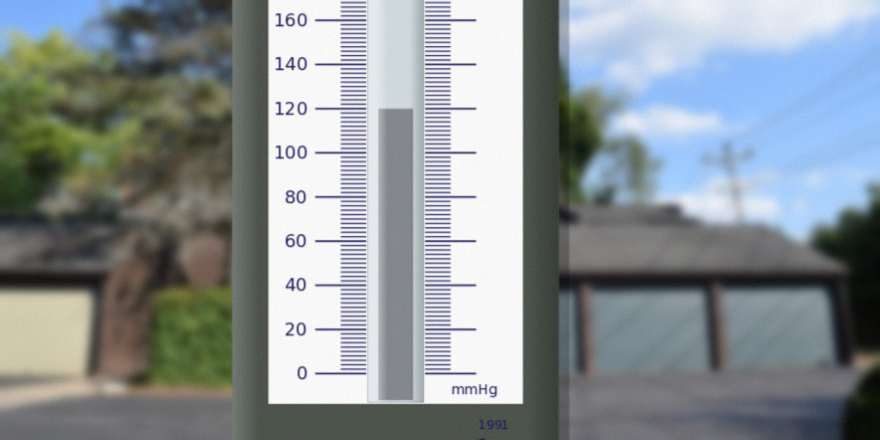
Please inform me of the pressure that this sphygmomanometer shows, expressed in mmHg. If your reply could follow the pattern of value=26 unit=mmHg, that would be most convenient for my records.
value=120 unit=mmHg
